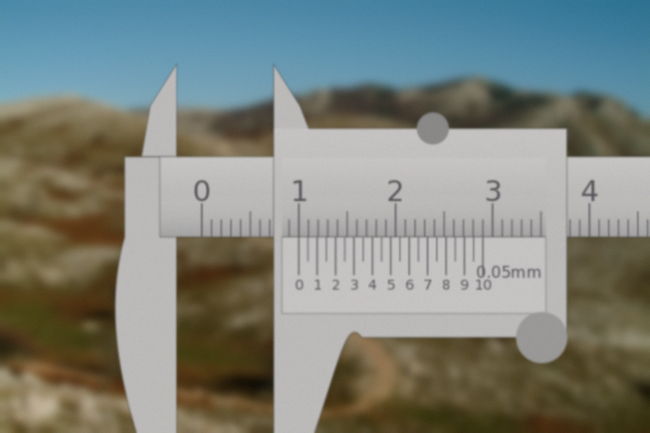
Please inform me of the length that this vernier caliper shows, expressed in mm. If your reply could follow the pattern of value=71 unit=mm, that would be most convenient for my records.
value=10.0 unit=mm
